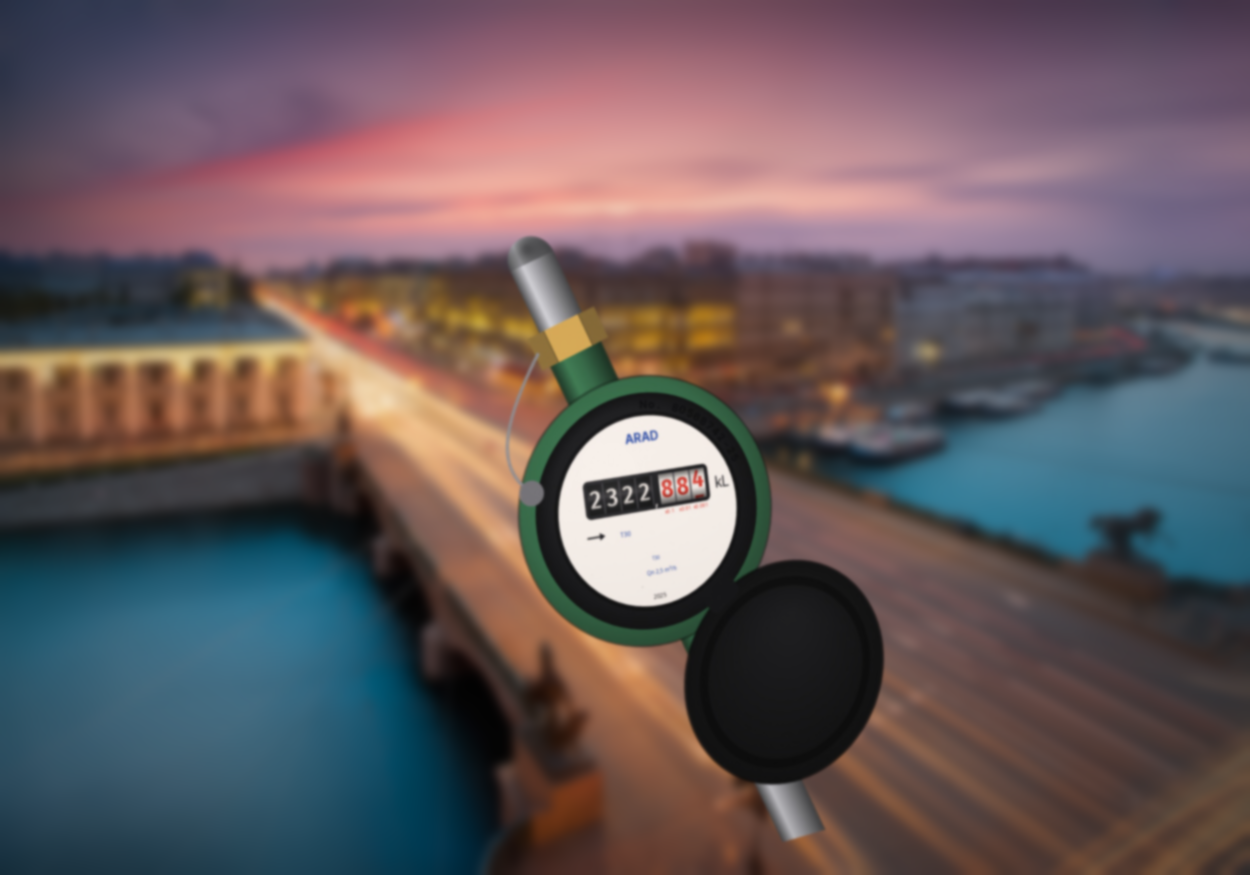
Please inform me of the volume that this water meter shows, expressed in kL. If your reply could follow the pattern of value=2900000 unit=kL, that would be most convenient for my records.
value=2322.884 unit=kL
